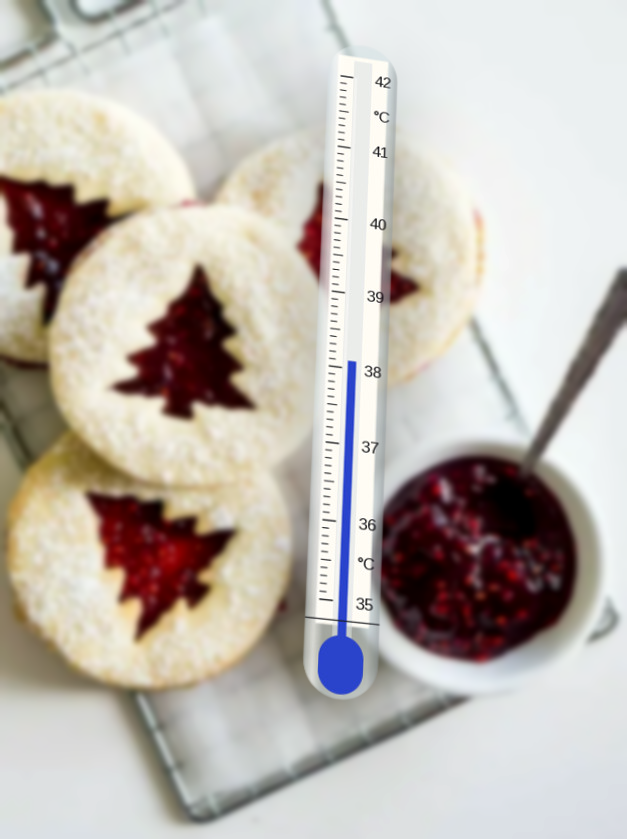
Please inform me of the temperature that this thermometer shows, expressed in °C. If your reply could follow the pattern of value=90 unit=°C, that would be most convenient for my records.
value=38.1 unit=°C
